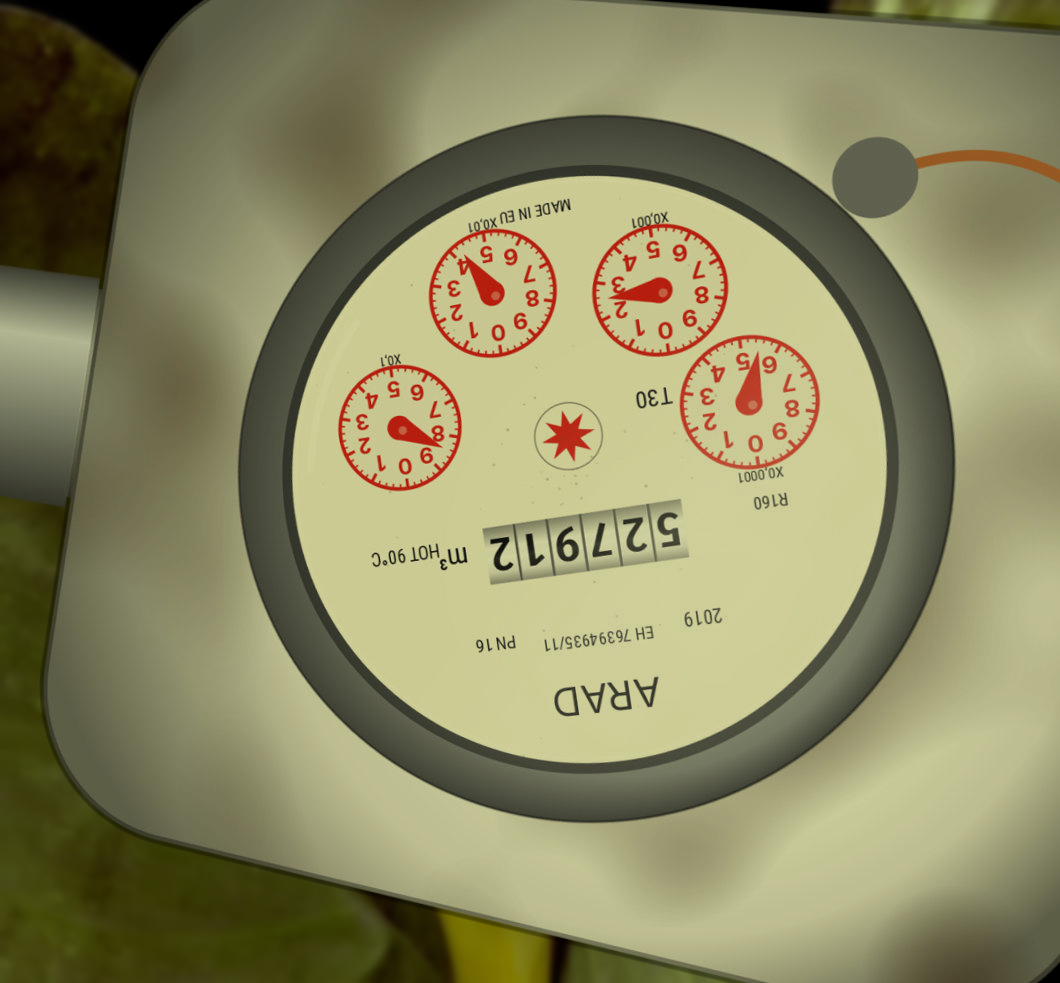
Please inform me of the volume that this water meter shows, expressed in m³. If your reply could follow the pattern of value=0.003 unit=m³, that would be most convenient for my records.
value=527912.8425 unit=m³
